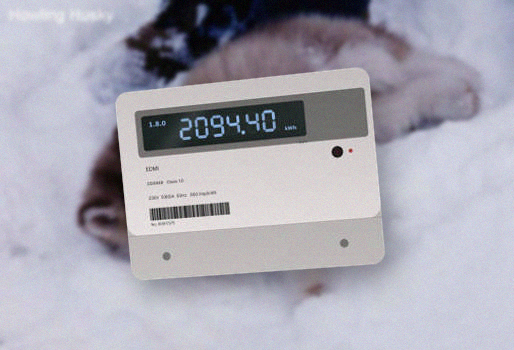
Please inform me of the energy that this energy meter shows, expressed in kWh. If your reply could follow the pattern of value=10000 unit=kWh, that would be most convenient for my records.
value=2094.40 unit=kWh
